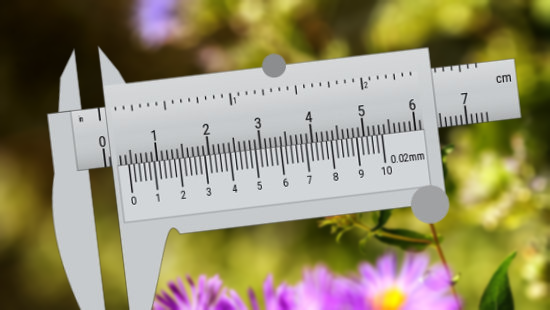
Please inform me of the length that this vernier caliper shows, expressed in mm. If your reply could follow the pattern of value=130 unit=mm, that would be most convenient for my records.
value=4.5 unit=mm
